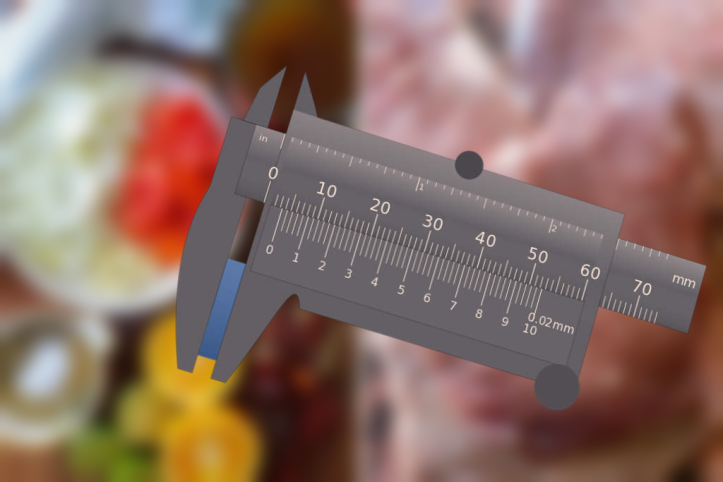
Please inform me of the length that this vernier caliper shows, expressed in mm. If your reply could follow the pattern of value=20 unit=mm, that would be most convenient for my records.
value=3.4 unit=mm
